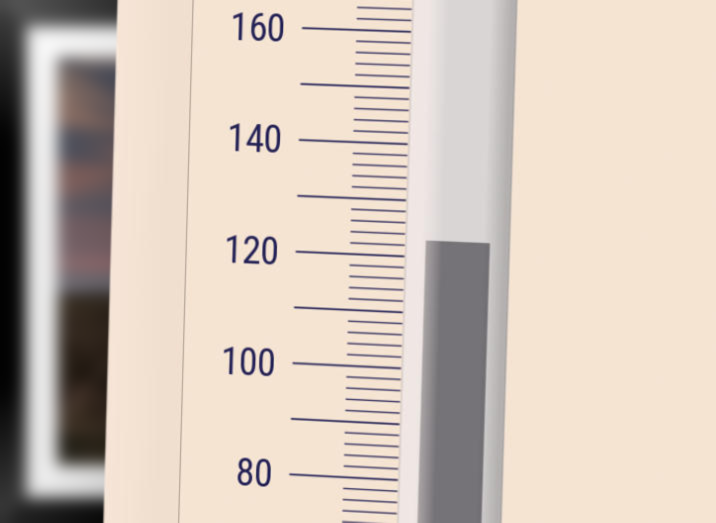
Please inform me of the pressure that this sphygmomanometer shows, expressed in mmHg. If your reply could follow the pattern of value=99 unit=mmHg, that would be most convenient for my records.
value=123 unit=mmHg
